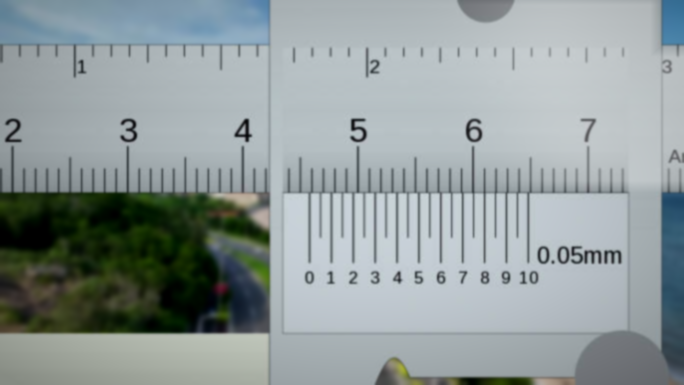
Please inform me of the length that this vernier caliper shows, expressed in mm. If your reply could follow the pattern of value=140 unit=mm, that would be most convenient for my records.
value=45.8 unit=mm
